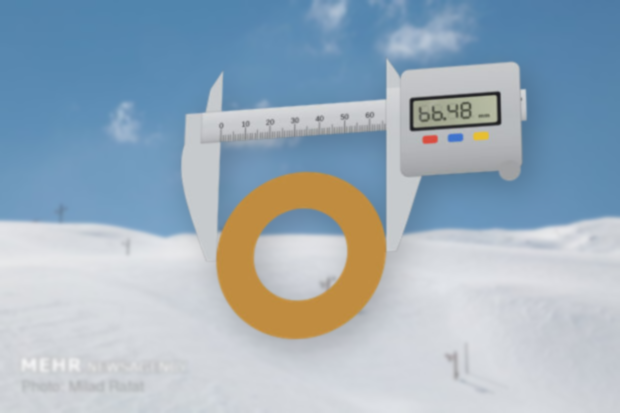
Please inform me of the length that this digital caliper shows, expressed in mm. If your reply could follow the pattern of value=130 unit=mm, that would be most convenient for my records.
value=66.48 unit=mm
